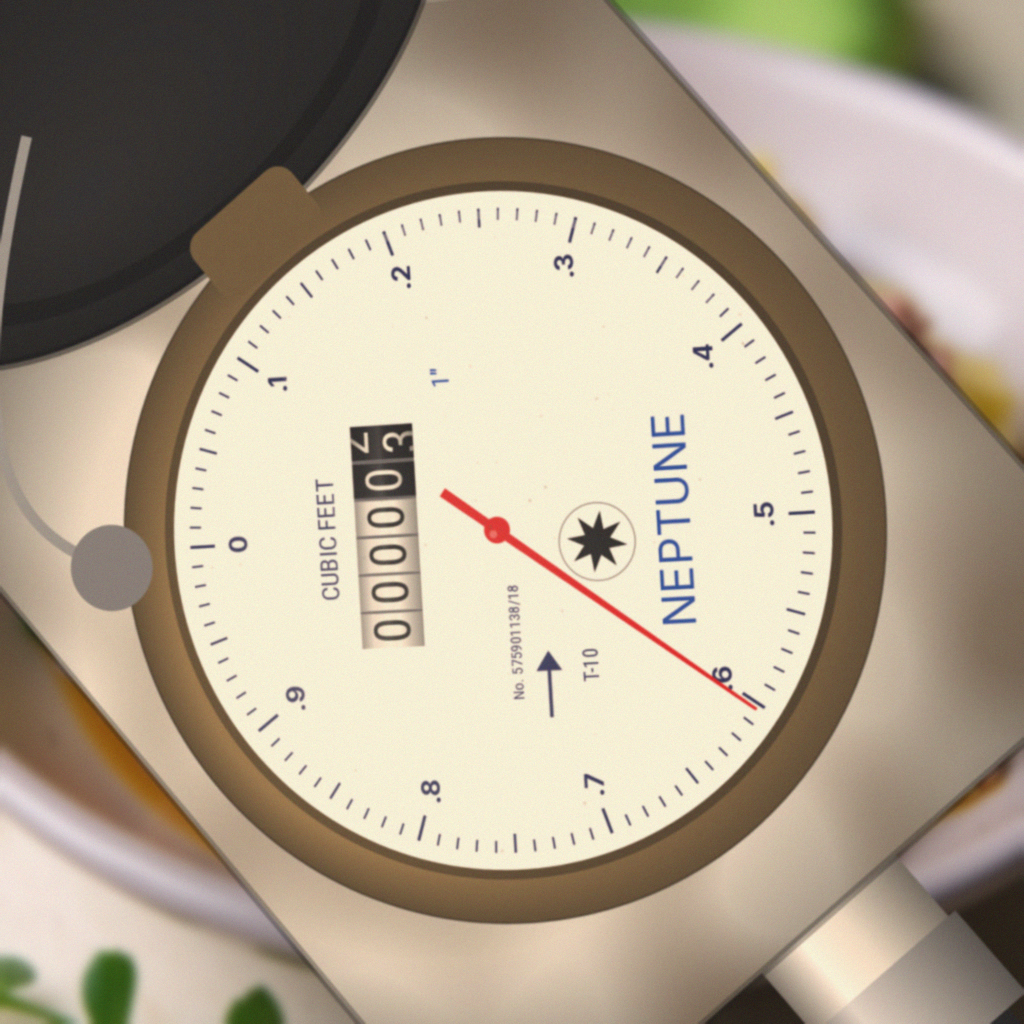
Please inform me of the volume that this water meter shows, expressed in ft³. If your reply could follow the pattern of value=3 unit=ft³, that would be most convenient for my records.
value=2.60 unit=ft³
